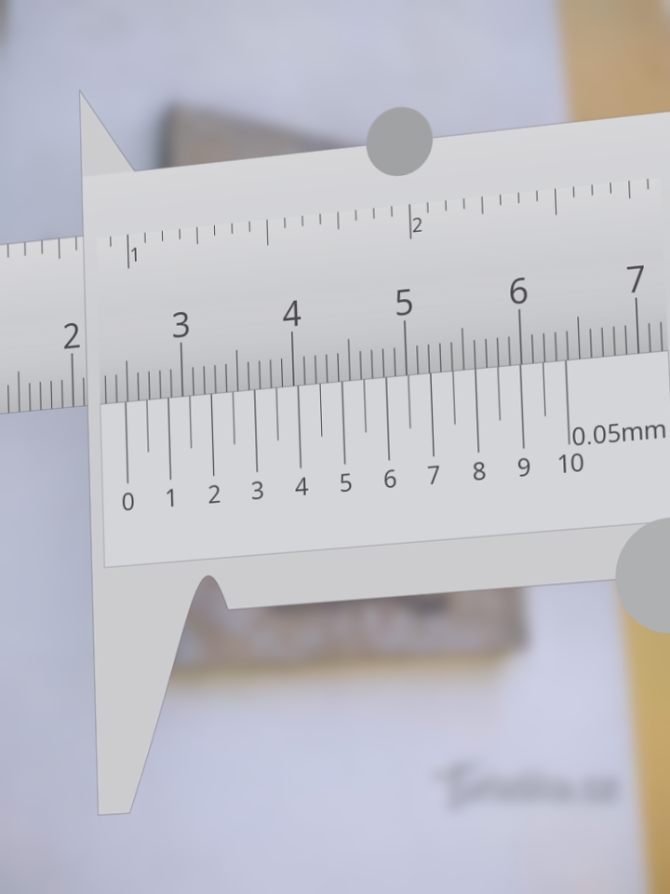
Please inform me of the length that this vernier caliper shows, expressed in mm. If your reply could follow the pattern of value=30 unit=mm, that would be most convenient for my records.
value=24.8 unit=mm
